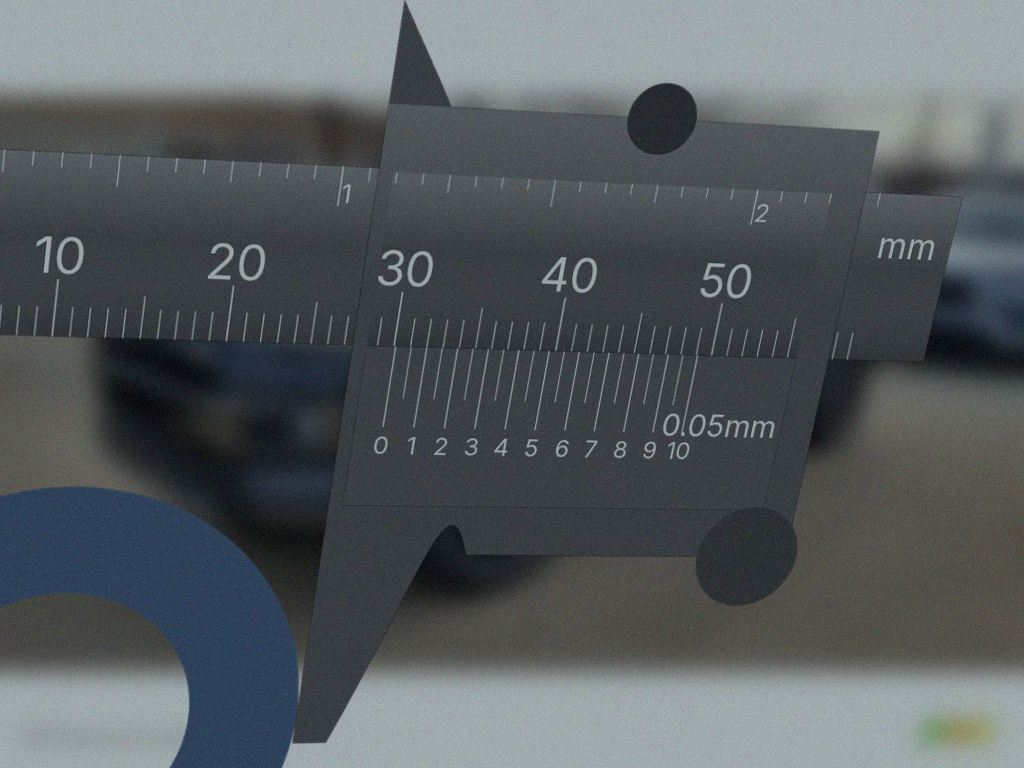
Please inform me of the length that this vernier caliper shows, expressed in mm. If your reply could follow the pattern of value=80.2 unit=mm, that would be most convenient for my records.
value=30.1 unit=mm
